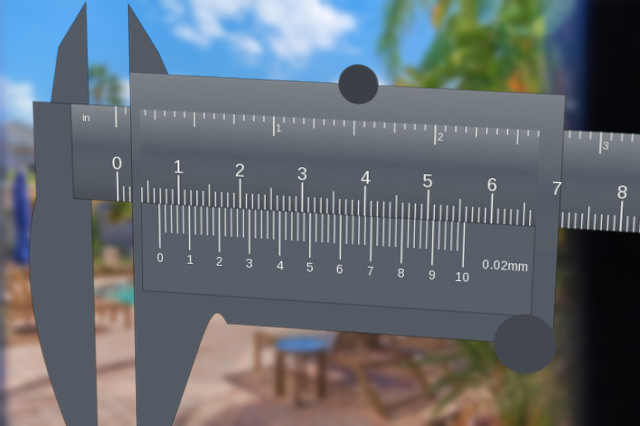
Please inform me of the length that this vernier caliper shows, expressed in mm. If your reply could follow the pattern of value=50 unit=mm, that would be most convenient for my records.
value=6.8 unit=mm
